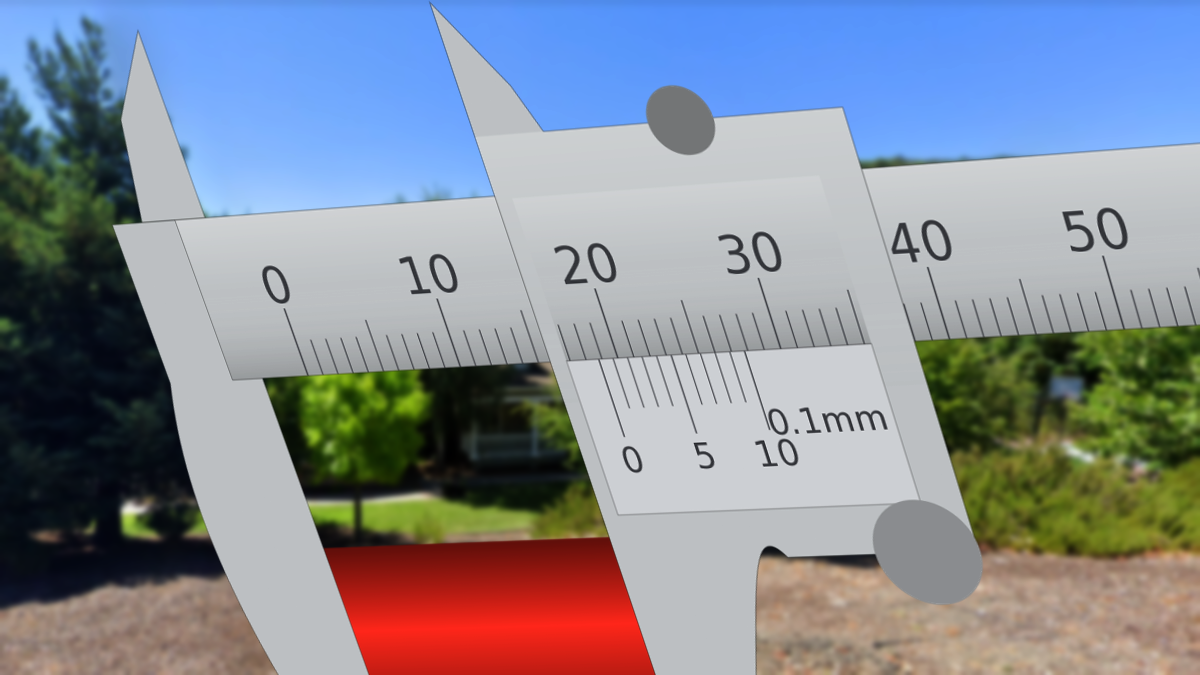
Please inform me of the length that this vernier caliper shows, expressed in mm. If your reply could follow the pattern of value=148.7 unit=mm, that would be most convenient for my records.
value=18.8 unit=mm
